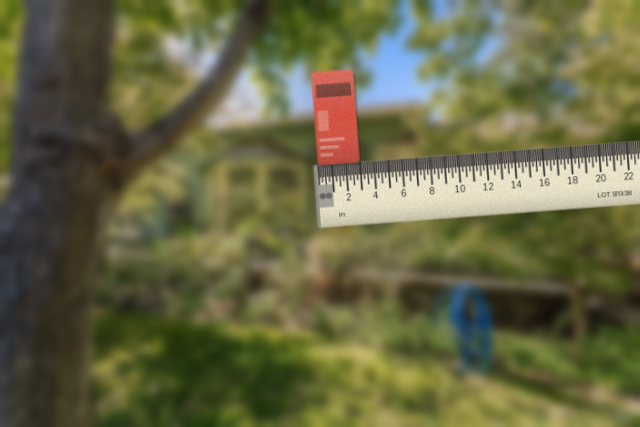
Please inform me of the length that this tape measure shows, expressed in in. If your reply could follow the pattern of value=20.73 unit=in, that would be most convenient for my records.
value=3 unit=in
